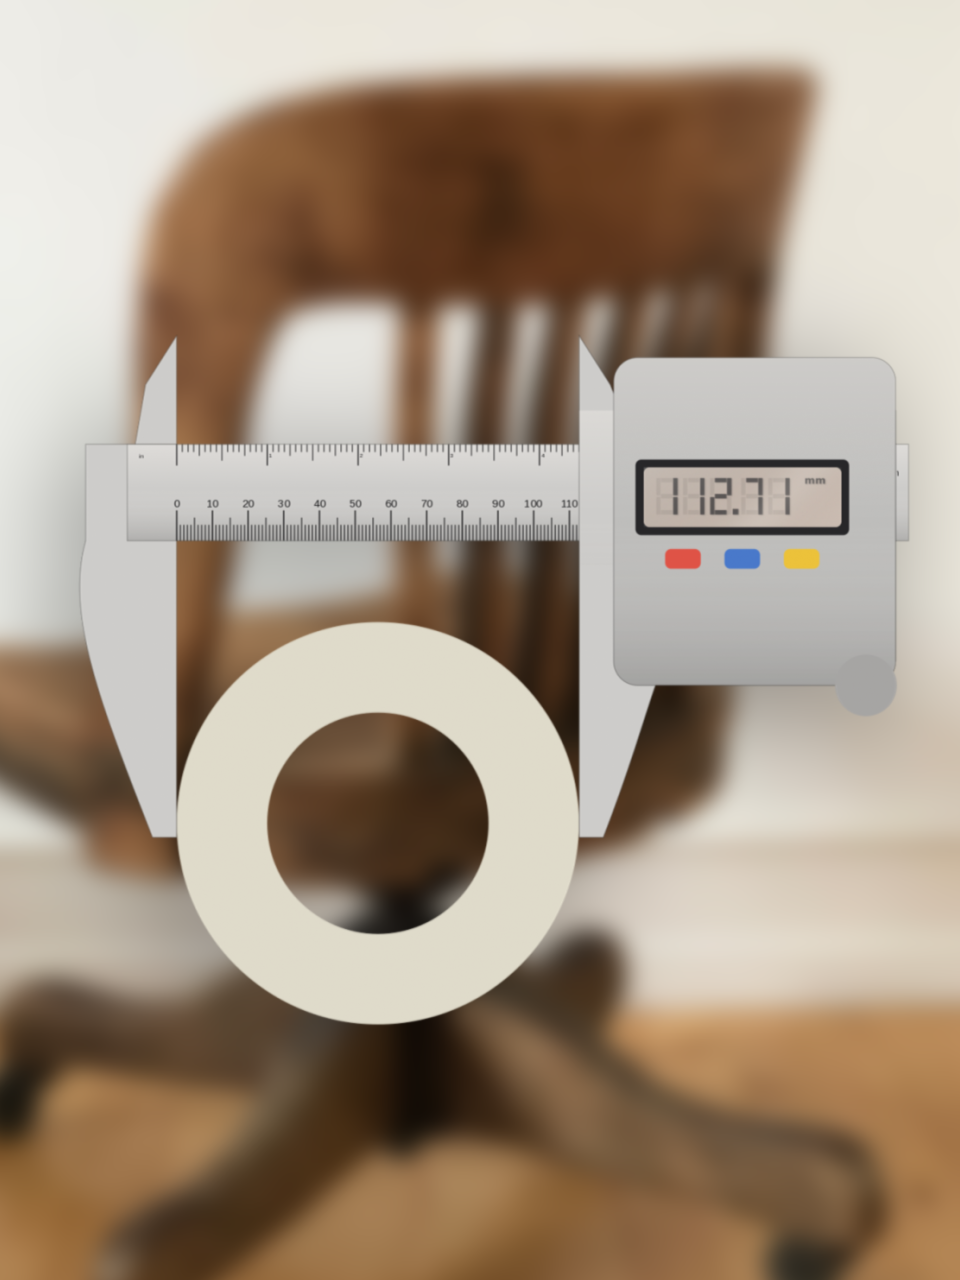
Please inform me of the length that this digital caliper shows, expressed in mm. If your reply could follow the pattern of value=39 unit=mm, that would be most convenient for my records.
value=112.71 unit=mm
